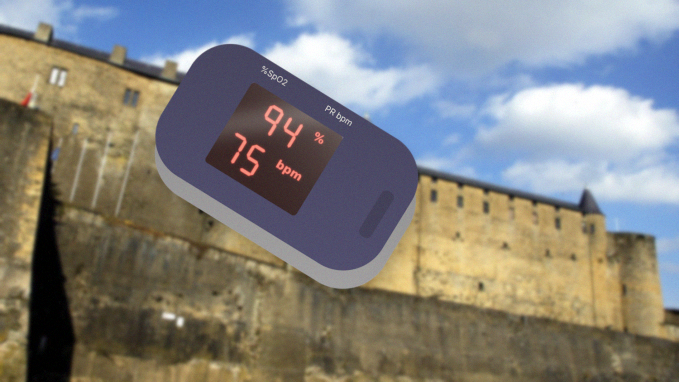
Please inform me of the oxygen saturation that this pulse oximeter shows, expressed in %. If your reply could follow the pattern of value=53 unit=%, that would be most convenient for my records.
value=94 unit=%
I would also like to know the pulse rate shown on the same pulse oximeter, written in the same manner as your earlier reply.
value=75 unit=bpm
